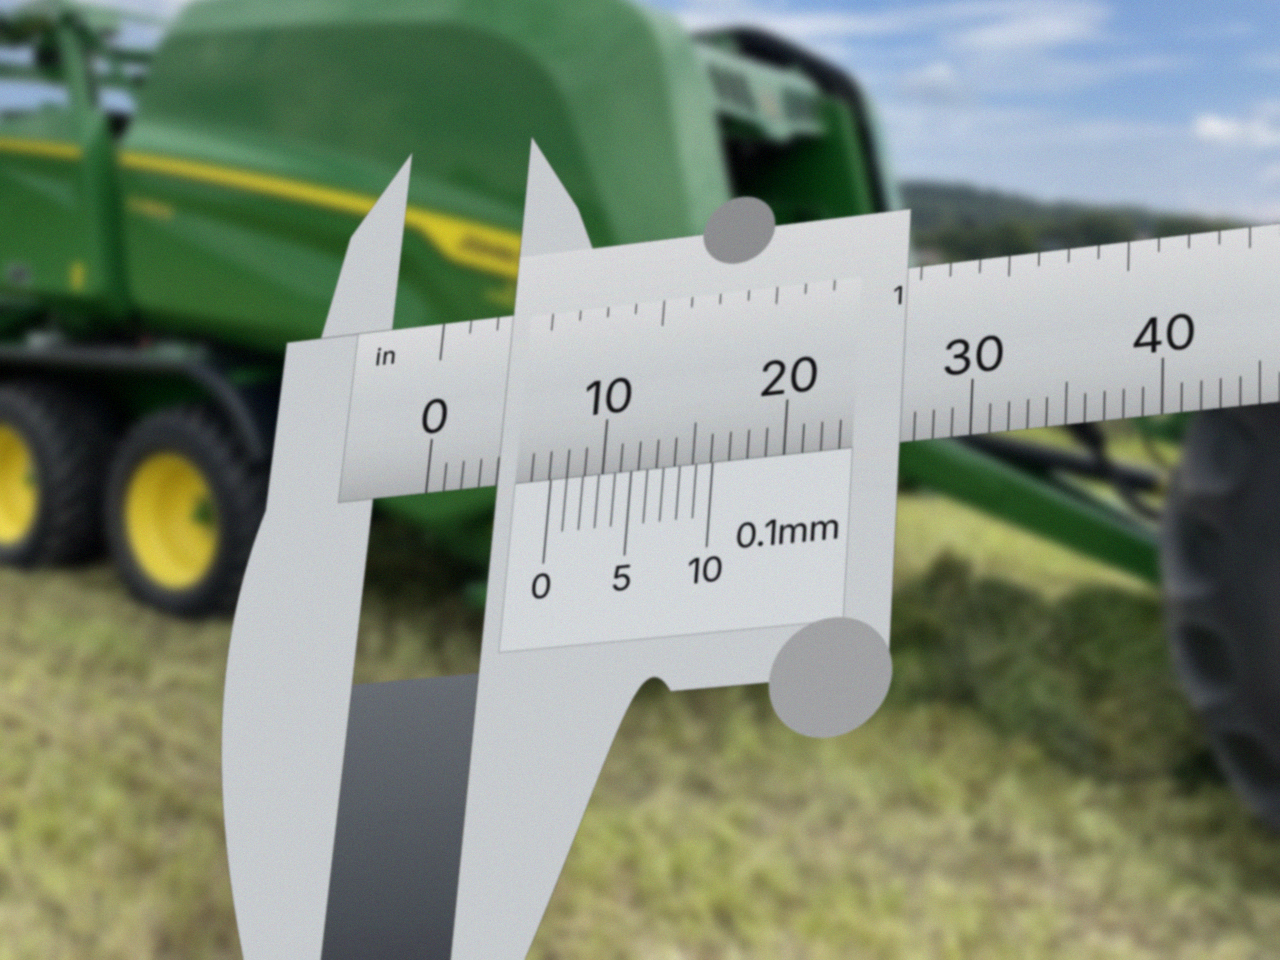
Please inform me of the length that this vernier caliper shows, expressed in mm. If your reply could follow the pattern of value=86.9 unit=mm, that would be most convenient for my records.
value=7.1 unit=mm
